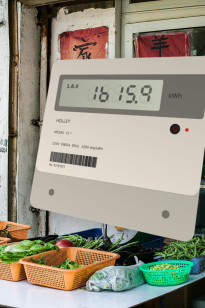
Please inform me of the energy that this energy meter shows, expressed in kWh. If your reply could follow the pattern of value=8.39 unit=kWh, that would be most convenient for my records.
value=1615.9 unit=kWh
